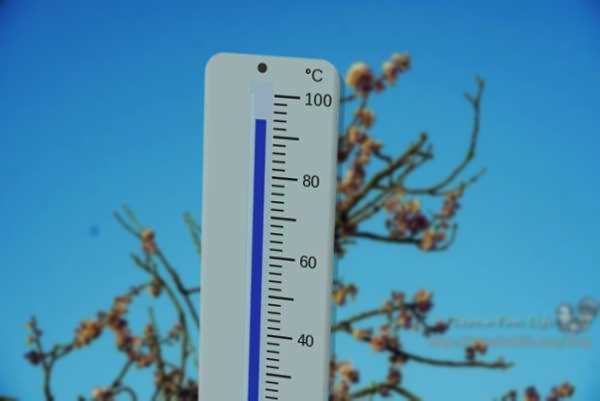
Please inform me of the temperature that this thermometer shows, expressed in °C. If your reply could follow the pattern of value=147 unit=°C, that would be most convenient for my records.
value=94 unit=°C
